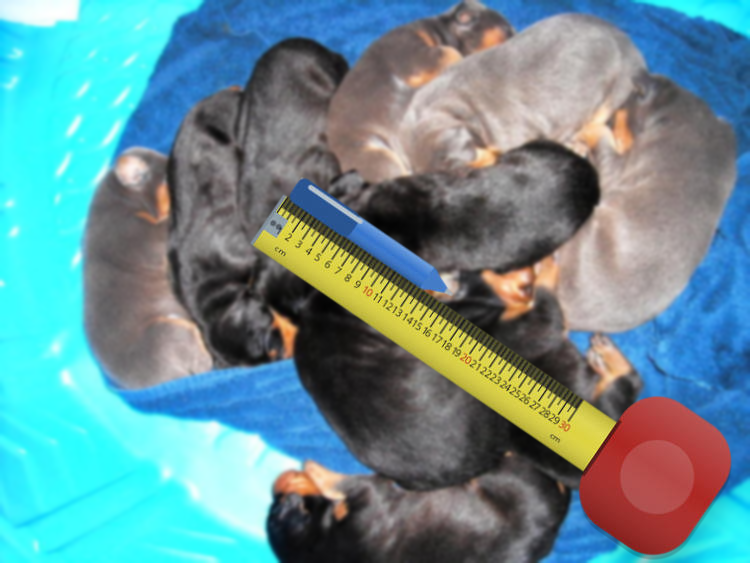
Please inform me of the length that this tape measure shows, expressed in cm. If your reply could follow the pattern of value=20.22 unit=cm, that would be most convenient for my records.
value=16 unit=cm
